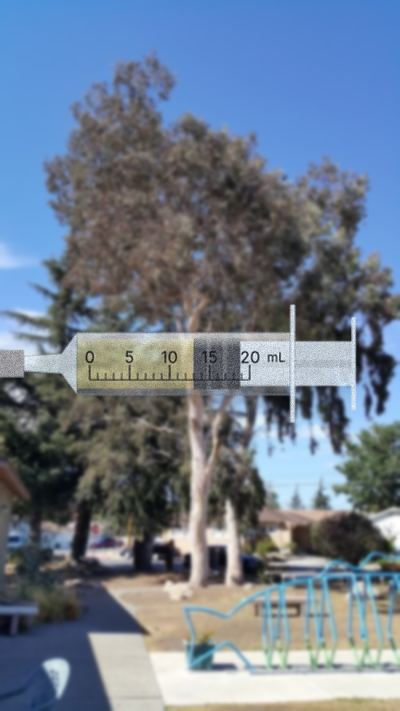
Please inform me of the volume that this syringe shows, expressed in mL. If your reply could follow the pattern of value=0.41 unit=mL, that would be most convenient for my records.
value=13 unit=mL
